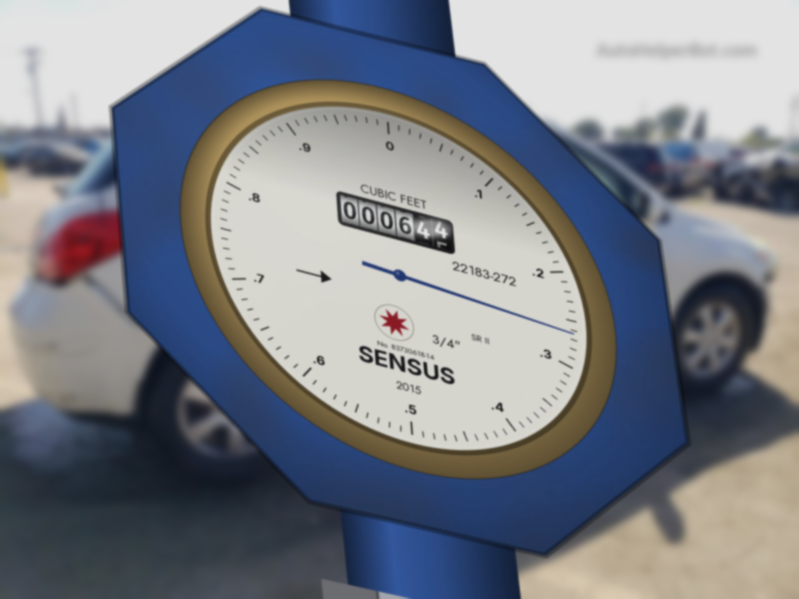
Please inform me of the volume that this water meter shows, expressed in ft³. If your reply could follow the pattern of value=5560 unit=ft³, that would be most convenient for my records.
value=644.26 unit=ft³
